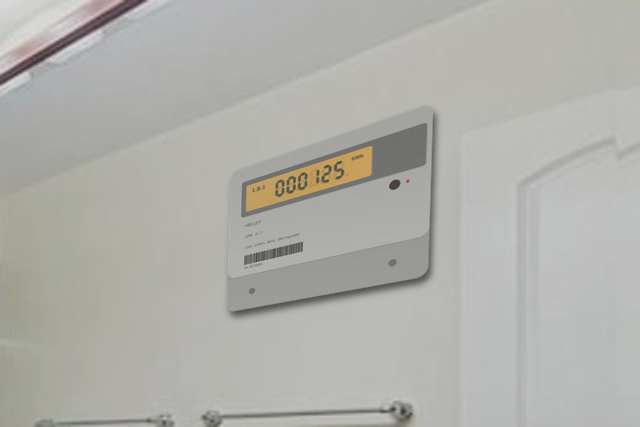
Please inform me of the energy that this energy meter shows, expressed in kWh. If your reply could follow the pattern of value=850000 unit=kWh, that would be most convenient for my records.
value=125 unit=kWh
